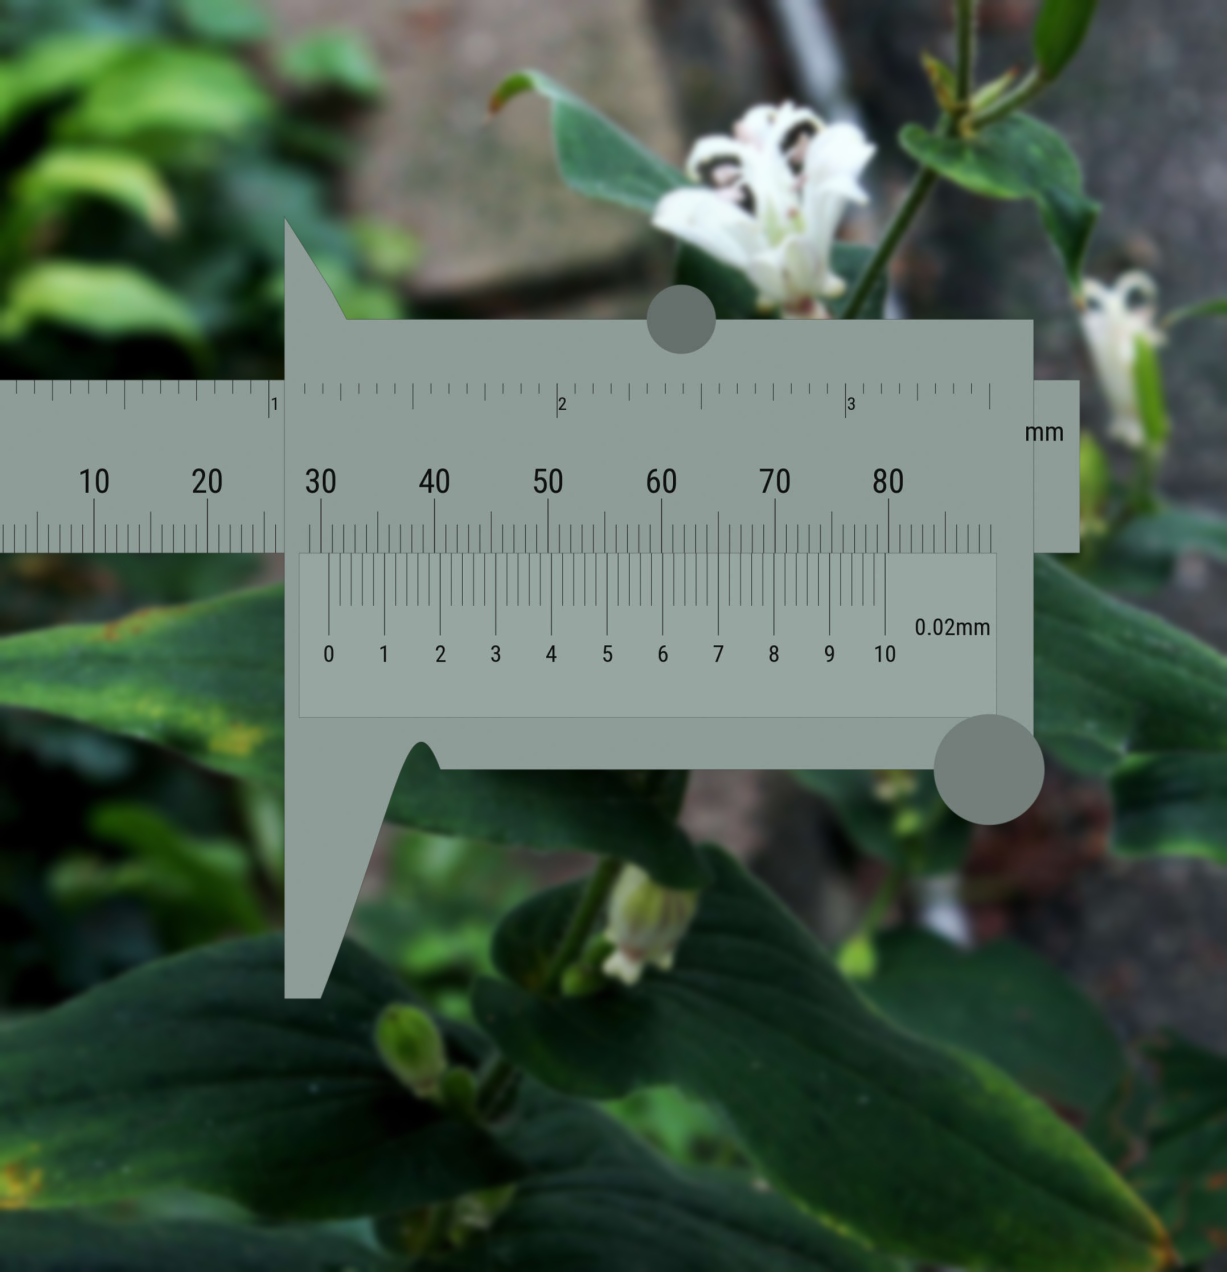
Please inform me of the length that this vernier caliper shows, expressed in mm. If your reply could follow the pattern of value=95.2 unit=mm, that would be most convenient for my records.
value=30.7 unit=mm
